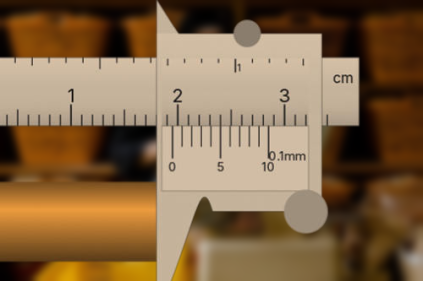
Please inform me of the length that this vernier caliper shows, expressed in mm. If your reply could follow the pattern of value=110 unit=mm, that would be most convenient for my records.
value=19.5 unit=mm
